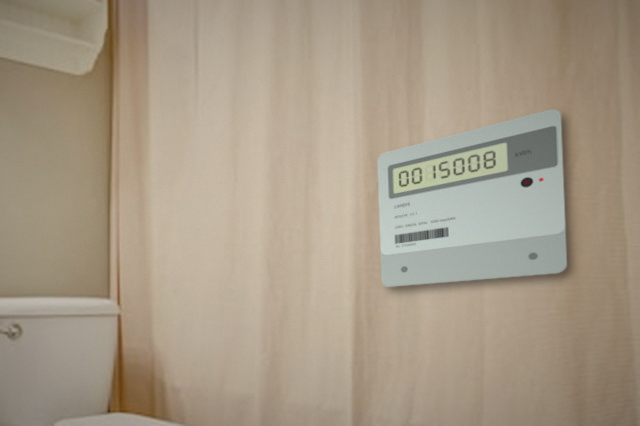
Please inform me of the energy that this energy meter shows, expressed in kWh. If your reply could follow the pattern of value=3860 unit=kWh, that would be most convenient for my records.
value=15008 unit=kWh
